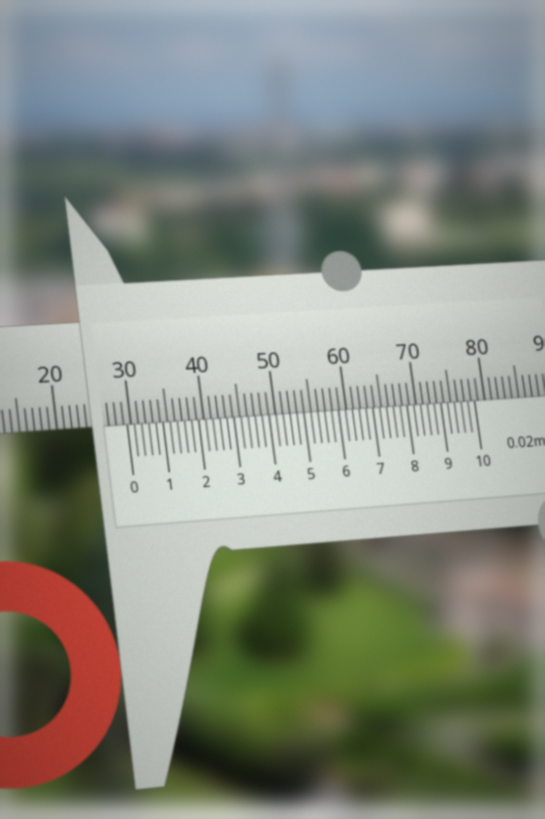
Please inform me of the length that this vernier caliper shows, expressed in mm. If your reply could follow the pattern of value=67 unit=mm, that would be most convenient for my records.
value=29.5 unit=mm
